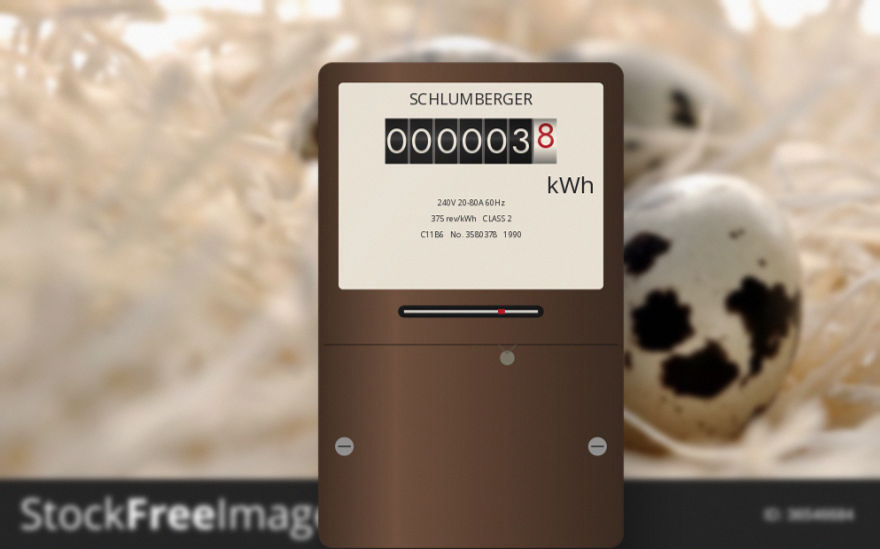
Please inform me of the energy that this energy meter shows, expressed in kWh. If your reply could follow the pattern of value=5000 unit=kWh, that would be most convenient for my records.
value=3.8 unit=kWh
